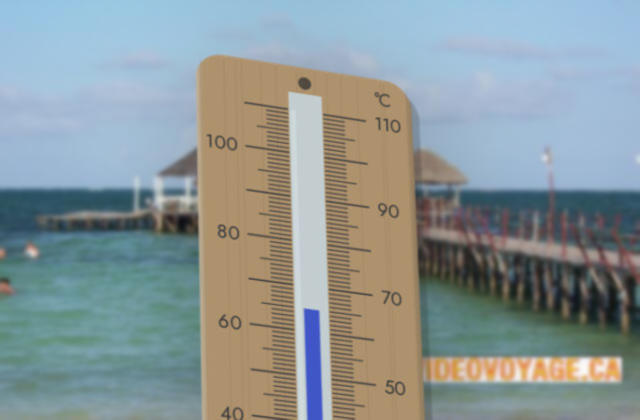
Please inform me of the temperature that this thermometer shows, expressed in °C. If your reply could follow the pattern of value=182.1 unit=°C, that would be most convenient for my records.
value=65 unit=°C
